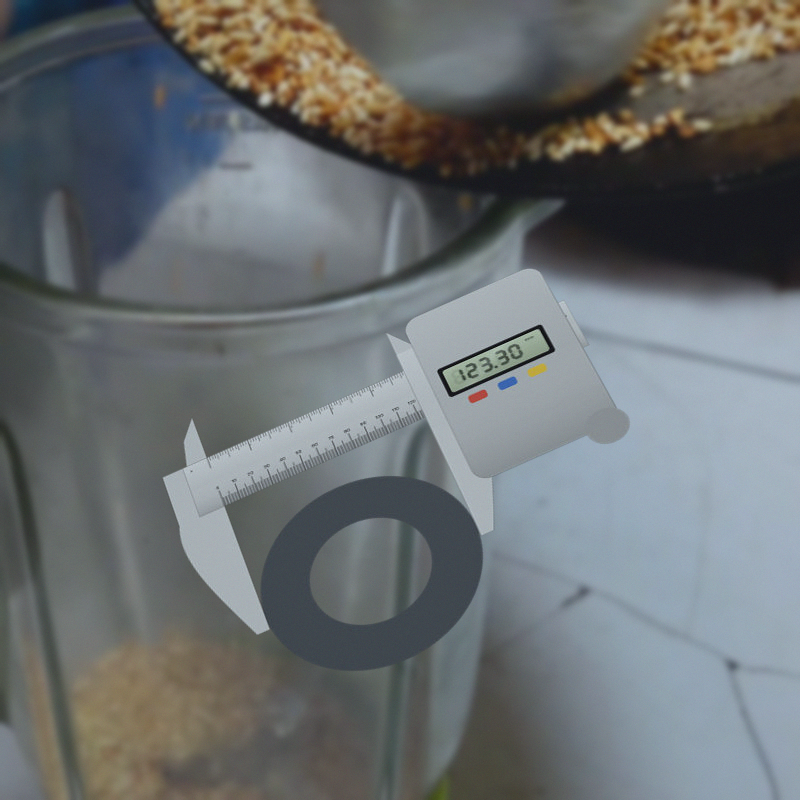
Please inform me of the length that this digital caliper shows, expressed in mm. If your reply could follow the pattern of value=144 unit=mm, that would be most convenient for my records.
value=123.30 unit=mm
